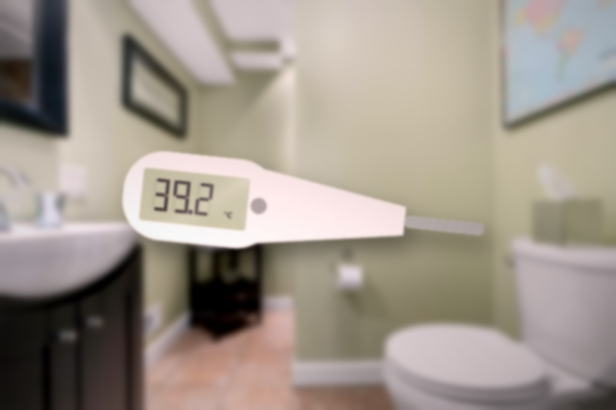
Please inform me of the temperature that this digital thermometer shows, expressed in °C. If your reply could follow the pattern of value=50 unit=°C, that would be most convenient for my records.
value=39.2 unit=°C
